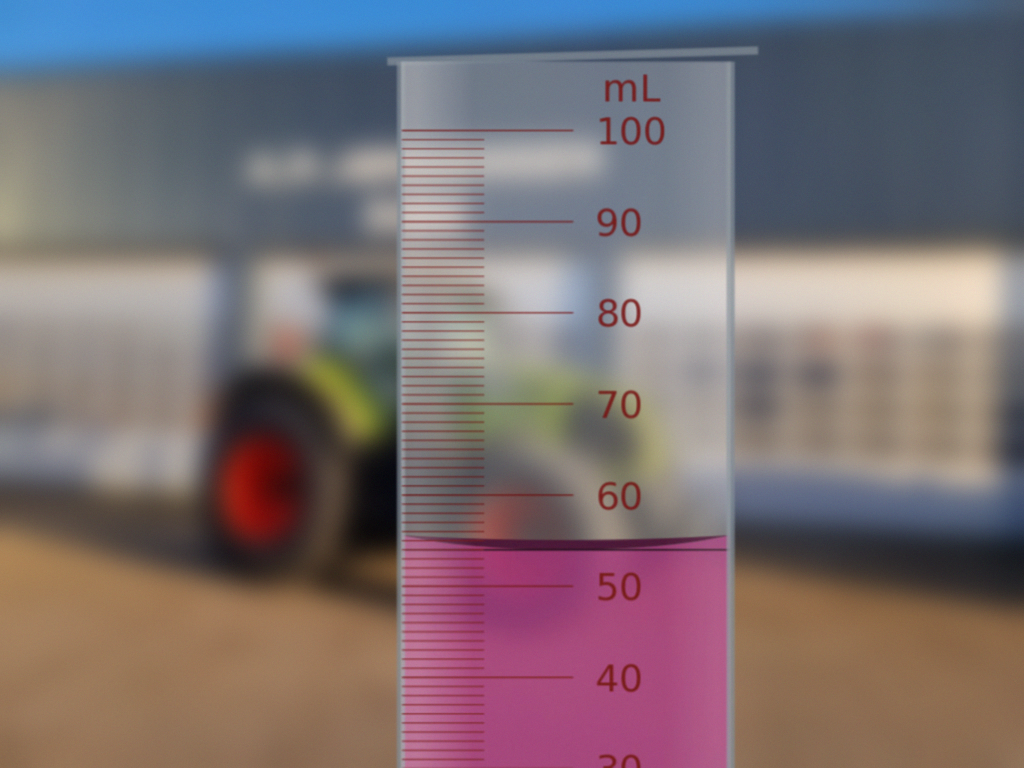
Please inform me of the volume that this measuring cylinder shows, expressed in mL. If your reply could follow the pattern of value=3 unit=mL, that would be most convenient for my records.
value=54 unit=mL
